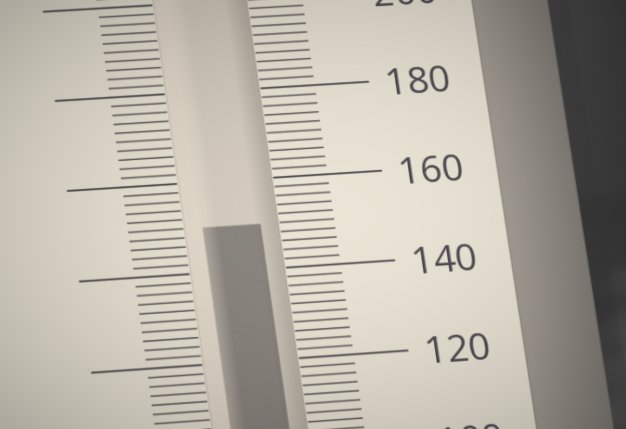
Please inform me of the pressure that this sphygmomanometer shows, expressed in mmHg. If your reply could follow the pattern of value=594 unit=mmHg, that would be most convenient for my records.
value=150 unit=mmHg
